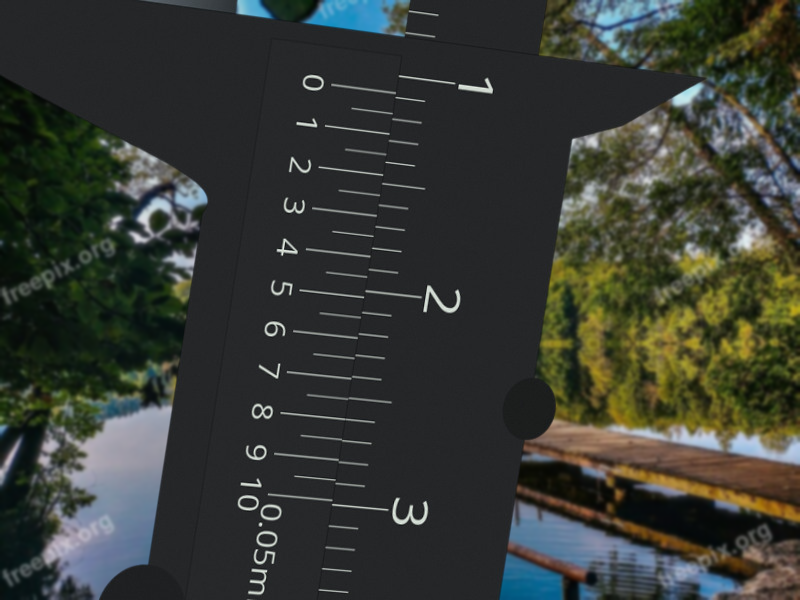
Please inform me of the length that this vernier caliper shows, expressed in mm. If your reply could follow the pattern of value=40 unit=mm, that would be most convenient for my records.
value=10.80 unit=mm
